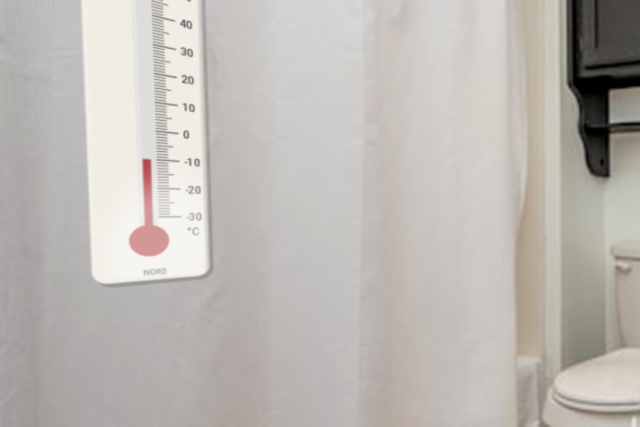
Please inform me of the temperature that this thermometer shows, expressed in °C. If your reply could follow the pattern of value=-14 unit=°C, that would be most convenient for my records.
value=-10 unit=°C
